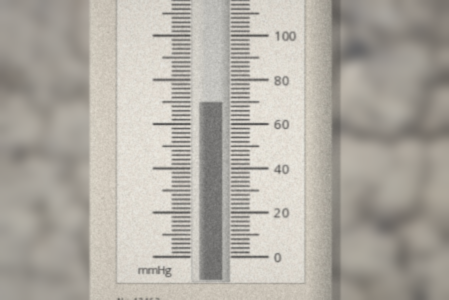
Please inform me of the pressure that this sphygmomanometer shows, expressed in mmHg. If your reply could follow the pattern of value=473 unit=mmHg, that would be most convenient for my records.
value=70 unit=mmHg
